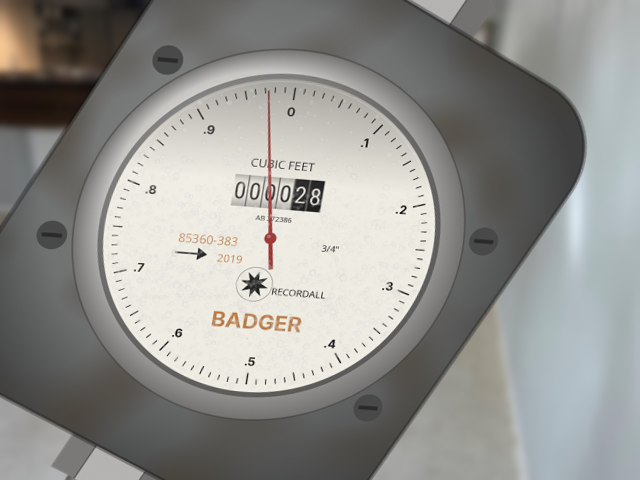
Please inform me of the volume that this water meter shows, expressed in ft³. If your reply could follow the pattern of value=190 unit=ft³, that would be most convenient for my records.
value=27.97 unit=ft³
